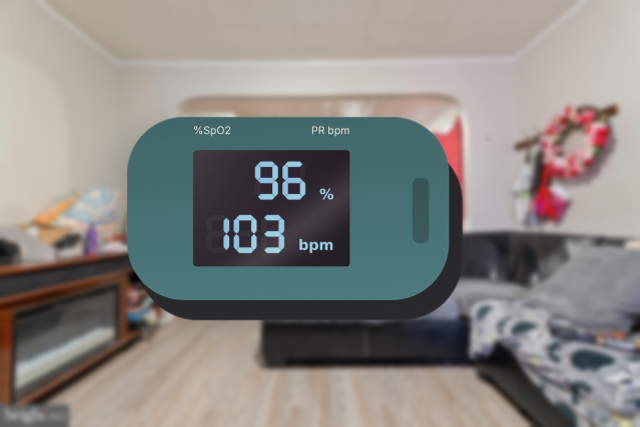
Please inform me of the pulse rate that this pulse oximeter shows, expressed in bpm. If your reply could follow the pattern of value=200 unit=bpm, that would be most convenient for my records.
value=103 unit=bpm
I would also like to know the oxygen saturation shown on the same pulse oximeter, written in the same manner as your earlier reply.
value=96 unit=%
